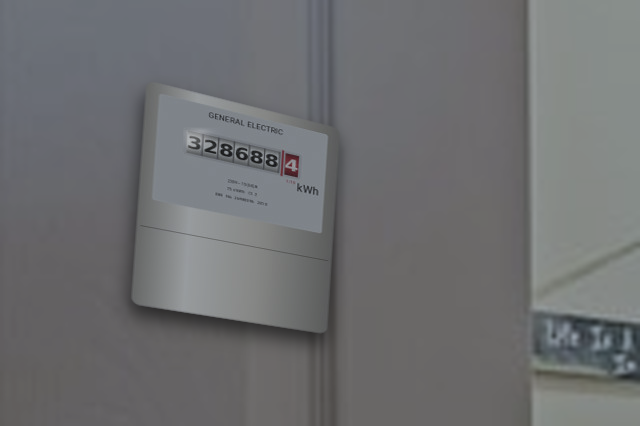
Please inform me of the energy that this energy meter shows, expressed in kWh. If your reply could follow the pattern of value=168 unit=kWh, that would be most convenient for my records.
value=328688.4 unit=kWh
